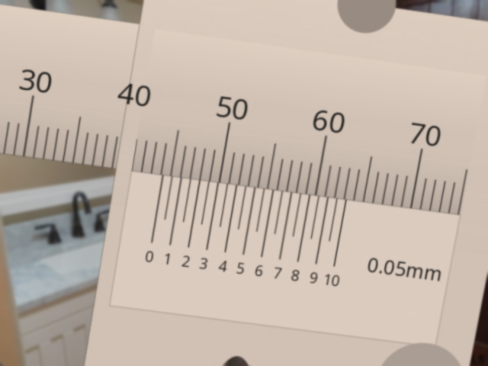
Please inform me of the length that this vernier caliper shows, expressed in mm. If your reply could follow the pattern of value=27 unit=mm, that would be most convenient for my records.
value=44.2 unit=mm
